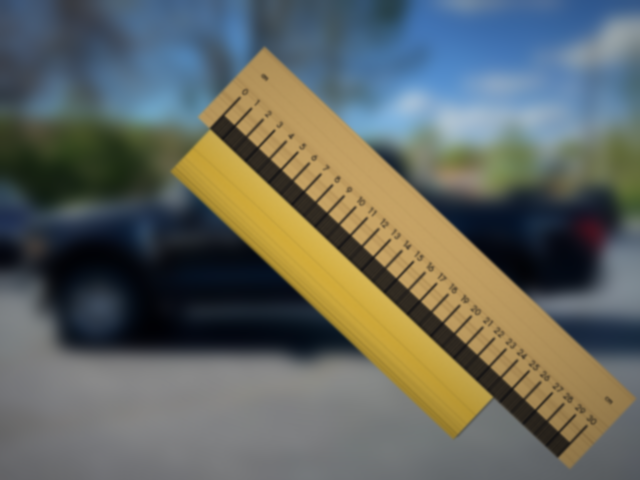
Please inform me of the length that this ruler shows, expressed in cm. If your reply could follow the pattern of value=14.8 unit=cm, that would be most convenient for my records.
value=24.5 unit=cm
